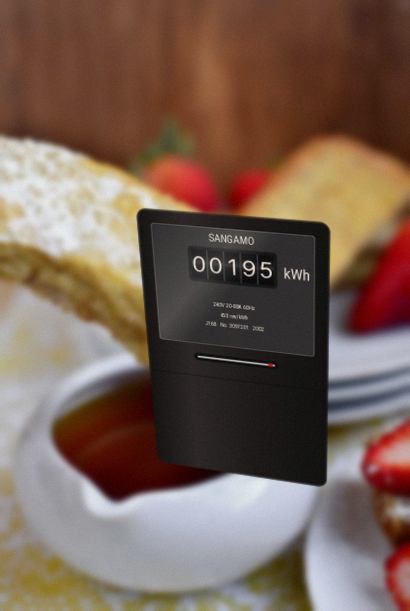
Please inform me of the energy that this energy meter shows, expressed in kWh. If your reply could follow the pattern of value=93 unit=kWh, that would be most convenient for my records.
value=195 unit=kWh
